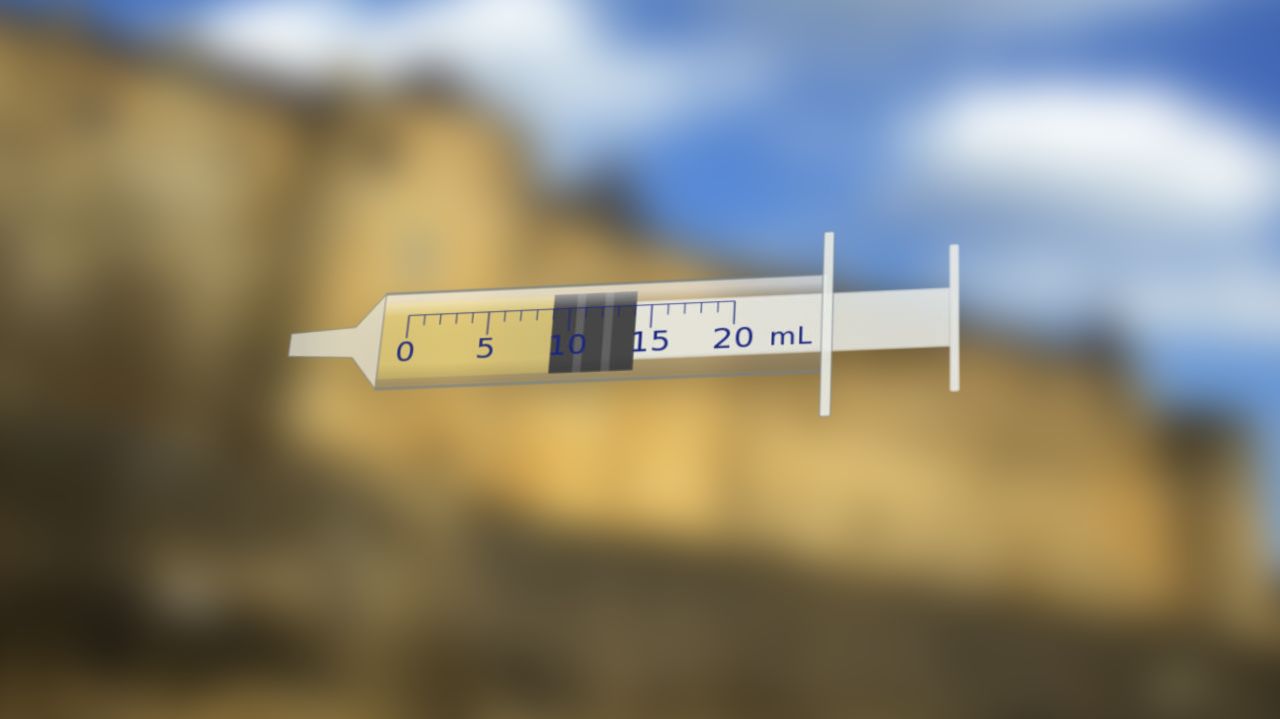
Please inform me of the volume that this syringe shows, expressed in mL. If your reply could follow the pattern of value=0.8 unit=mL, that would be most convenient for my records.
value=9 unit=mL
